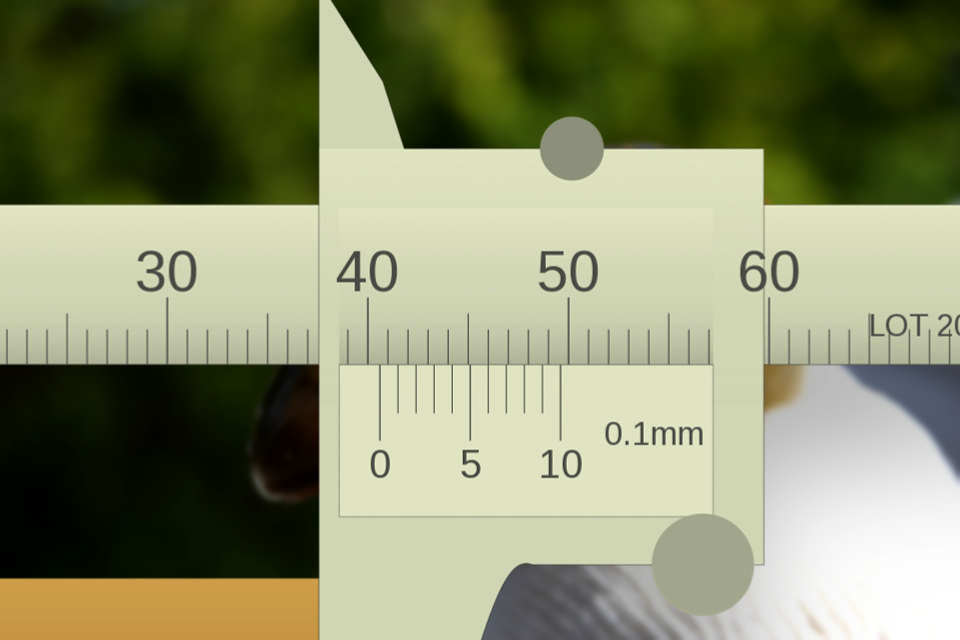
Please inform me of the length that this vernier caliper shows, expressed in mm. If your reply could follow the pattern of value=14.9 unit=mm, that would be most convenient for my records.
value=40.6 unit=mm
